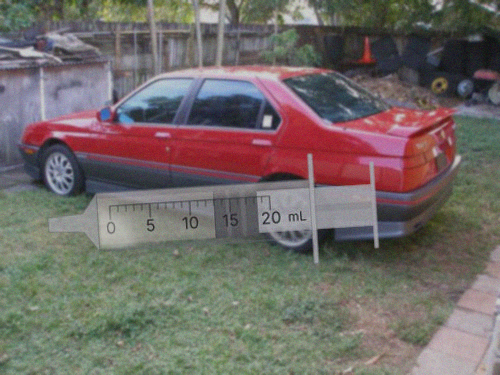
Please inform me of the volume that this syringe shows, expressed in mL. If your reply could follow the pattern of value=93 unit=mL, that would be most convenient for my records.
value=13 unit=mL
